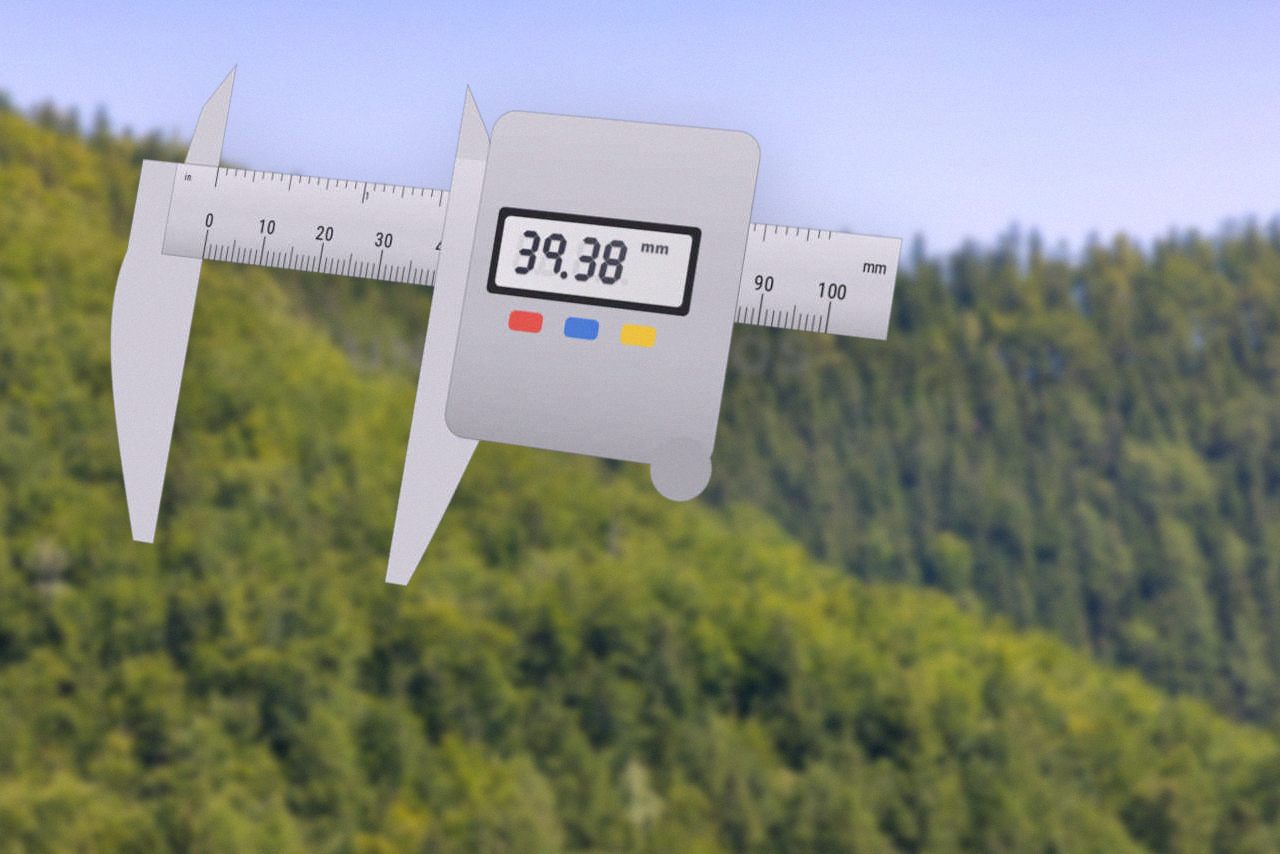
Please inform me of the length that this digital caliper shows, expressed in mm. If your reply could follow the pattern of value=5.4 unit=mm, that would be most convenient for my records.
value=39.38 unit=mm
